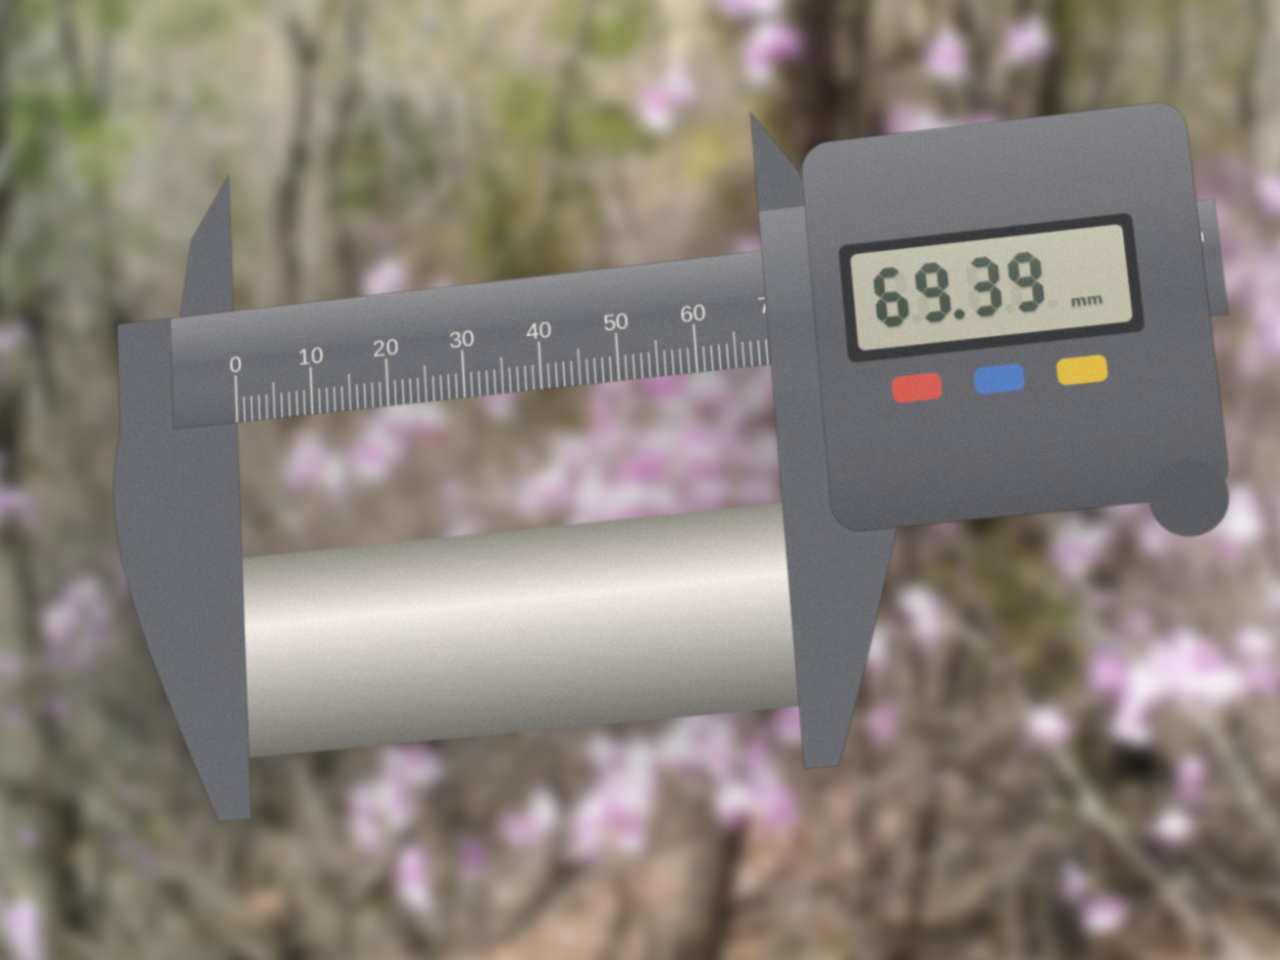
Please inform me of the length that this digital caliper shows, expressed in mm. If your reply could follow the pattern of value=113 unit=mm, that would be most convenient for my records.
value=69.39 unit=mm
